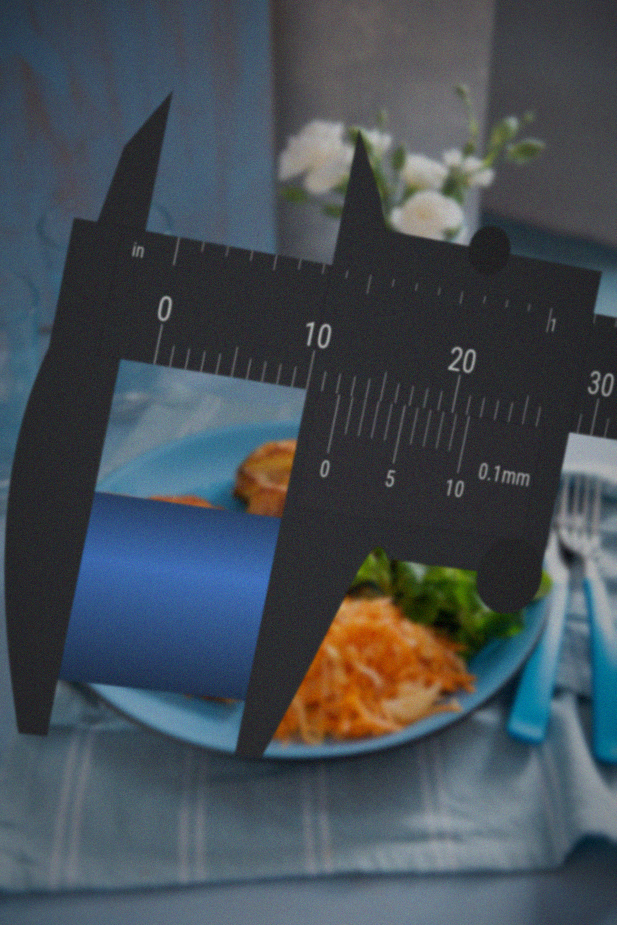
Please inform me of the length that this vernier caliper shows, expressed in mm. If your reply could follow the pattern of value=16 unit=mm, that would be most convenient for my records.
value=12.2 unit=mm
